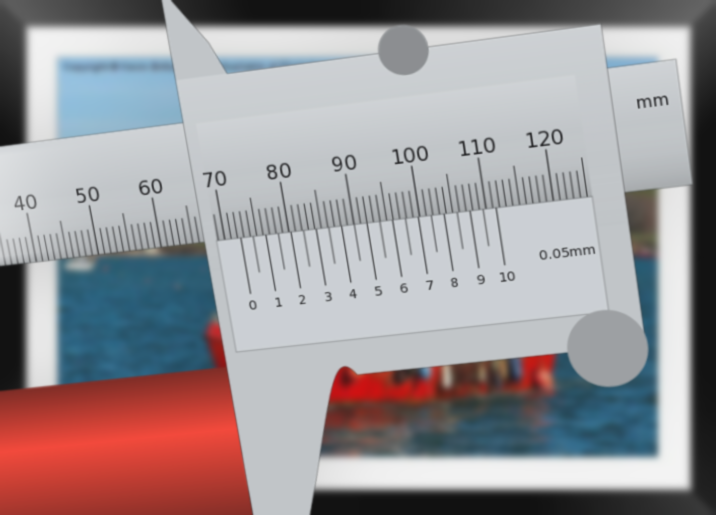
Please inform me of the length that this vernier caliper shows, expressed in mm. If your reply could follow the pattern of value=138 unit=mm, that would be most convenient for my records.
value=72.5 unit=mm
